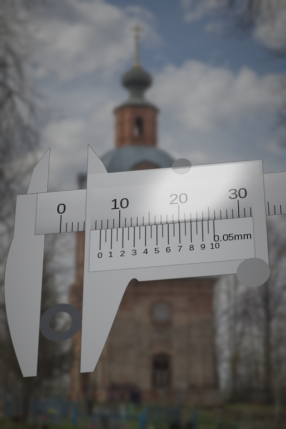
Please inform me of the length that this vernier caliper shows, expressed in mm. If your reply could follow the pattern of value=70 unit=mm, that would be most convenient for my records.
value=6.8 unit=mm
